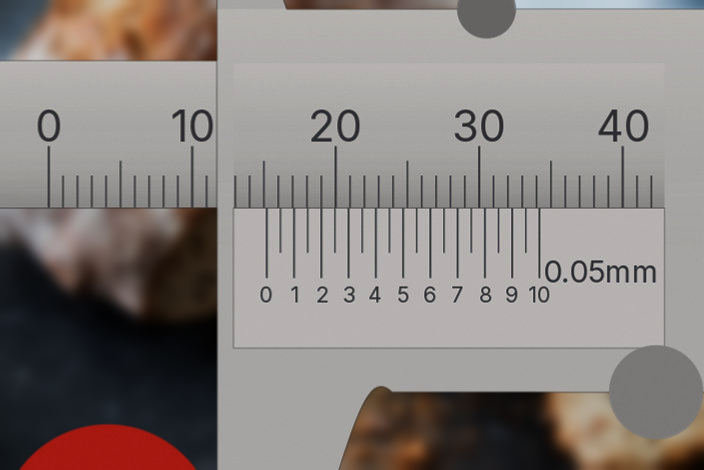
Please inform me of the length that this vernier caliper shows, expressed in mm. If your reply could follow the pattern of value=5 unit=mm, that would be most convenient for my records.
value=15.2 unit=mm
